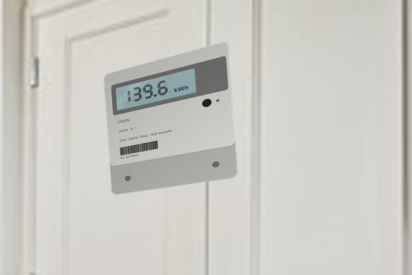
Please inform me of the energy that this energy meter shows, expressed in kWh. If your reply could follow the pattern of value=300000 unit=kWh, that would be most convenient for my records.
value=139.6 unit=kWh
